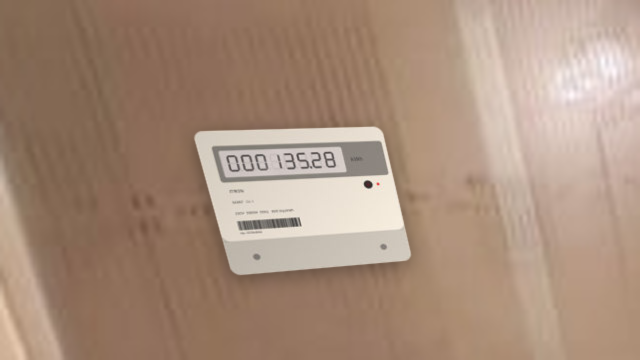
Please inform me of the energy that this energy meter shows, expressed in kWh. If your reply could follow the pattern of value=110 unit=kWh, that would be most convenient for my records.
value=135.28 unit=kWh
